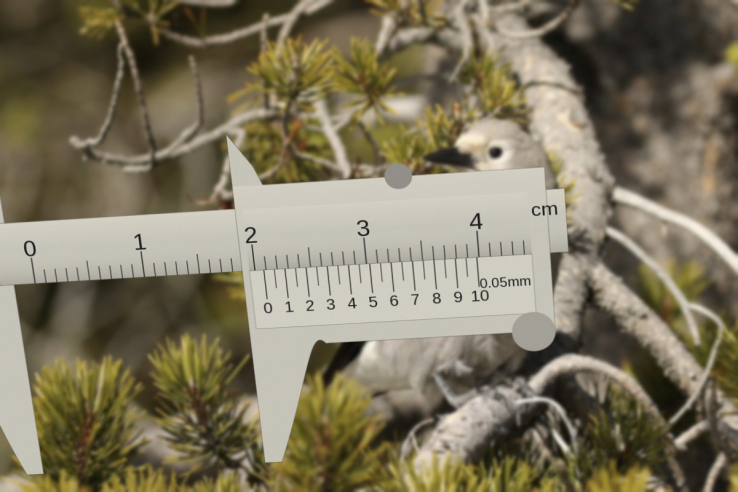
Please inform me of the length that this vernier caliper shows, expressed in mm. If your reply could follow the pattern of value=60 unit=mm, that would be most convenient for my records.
value=20.8 unit=mm
